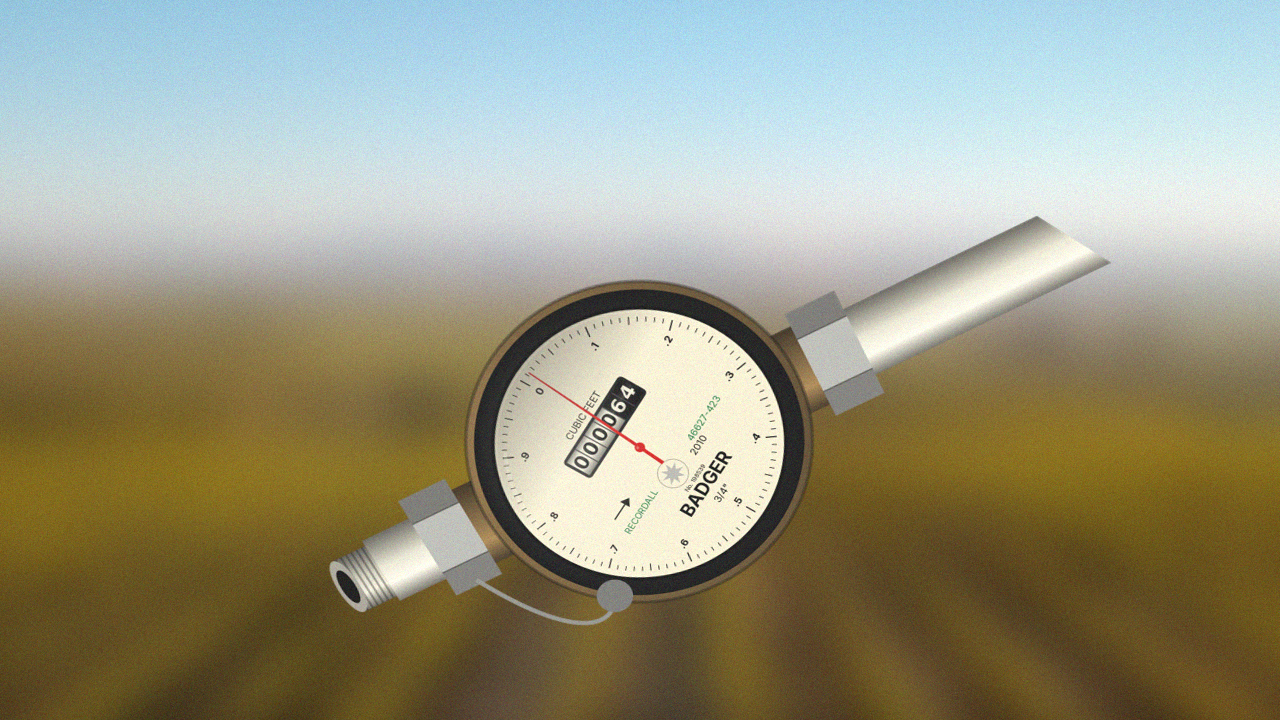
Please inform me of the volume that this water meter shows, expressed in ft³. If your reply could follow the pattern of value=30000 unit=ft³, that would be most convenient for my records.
value=64.01 unit=ft³
